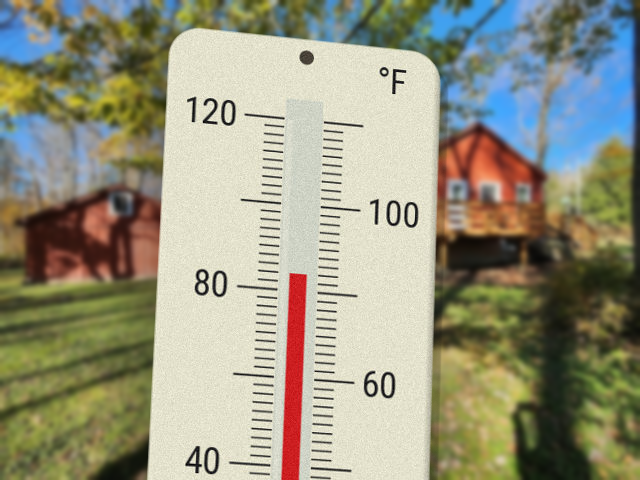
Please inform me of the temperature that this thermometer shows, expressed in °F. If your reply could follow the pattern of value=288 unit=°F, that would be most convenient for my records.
value=84 unit=°F
